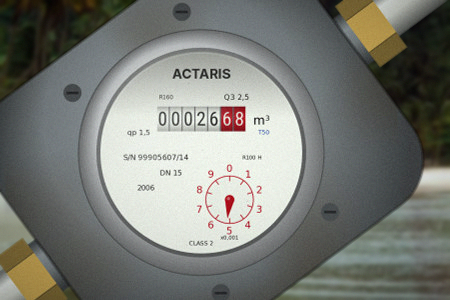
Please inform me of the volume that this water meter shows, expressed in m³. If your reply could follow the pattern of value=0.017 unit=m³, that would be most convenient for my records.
value=26.685 unit=m³
